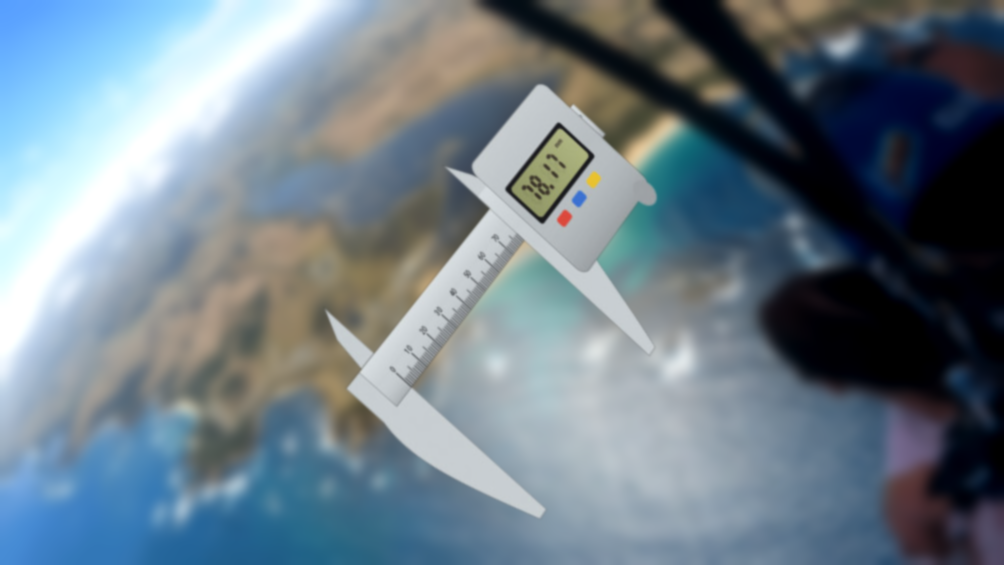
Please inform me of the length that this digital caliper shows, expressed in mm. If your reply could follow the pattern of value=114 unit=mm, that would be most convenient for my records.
value=78.17 unit=mm
